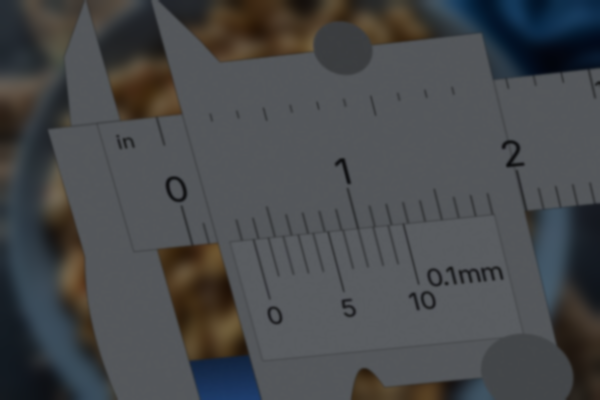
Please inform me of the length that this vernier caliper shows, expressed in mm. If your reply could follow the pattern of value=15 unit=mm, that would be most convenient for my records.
value=3.7 unit=mm
